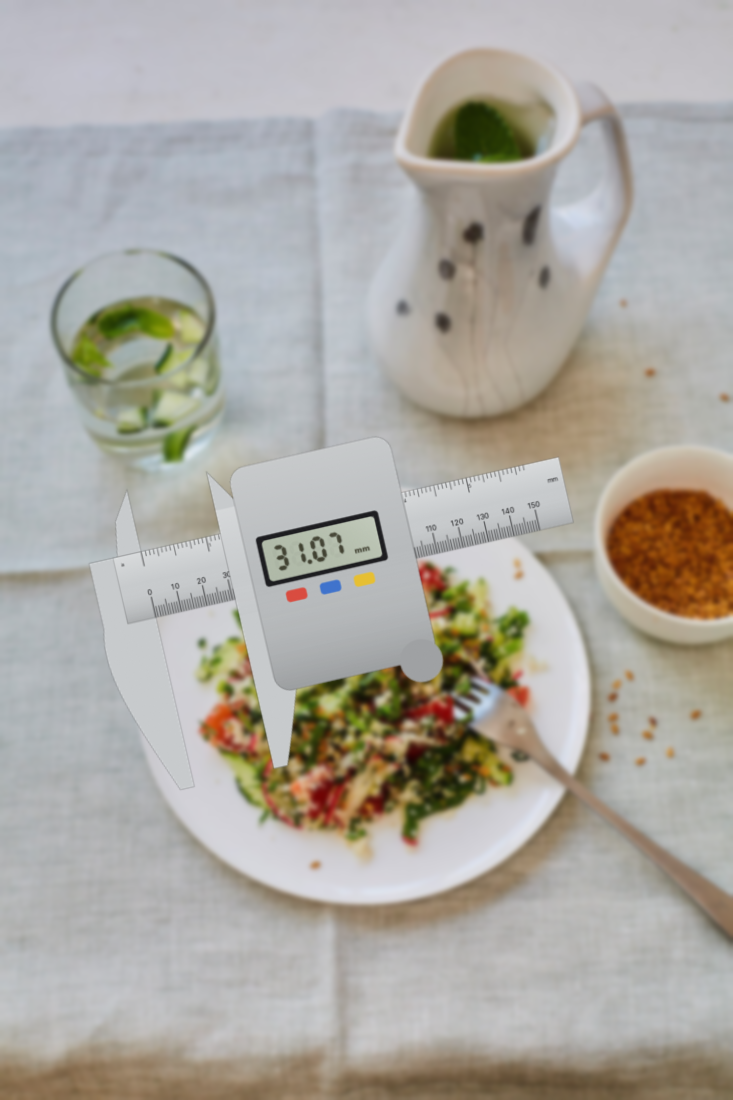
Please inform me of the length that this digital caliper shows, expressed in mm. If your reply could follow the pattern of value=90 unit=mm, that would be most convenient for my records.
value=31.07 unit=mm
